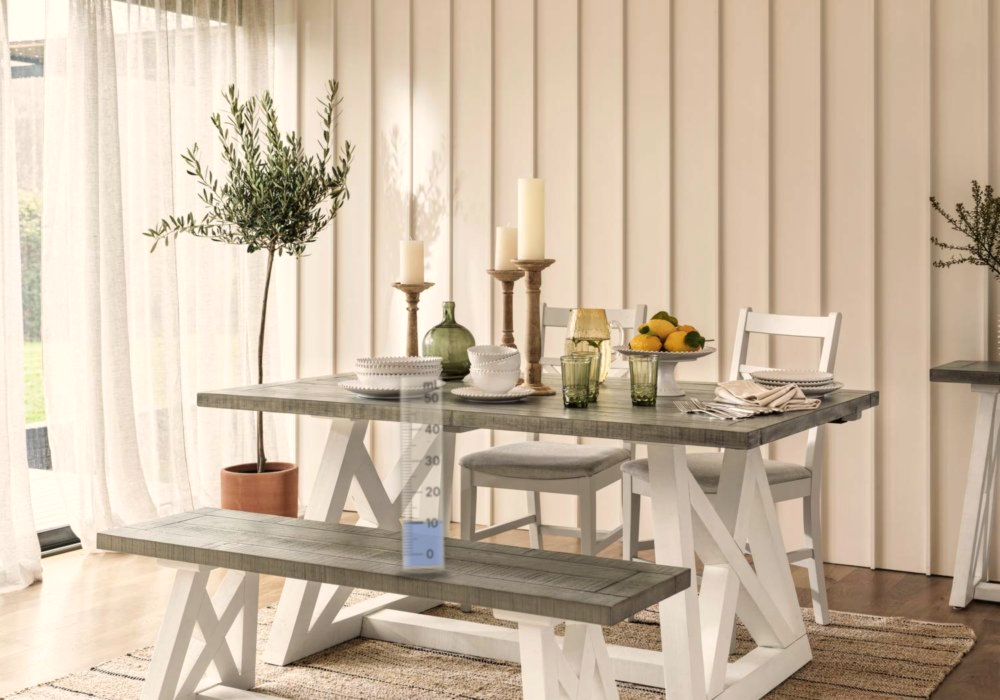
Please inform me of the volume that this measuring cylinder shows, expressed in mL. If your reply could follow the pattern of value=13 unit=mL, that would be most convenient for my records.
value=10 unit=mL
